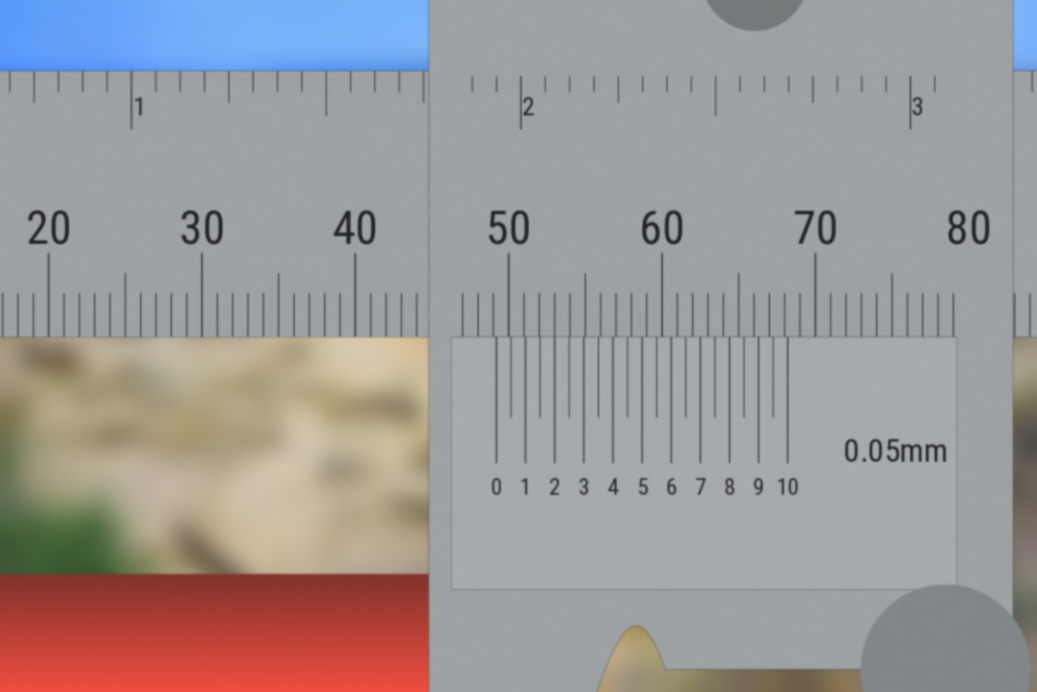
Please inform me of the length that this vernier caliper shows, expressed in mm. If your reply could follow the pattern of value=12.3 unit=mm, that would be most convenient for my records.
value=49.2 unit=mm
